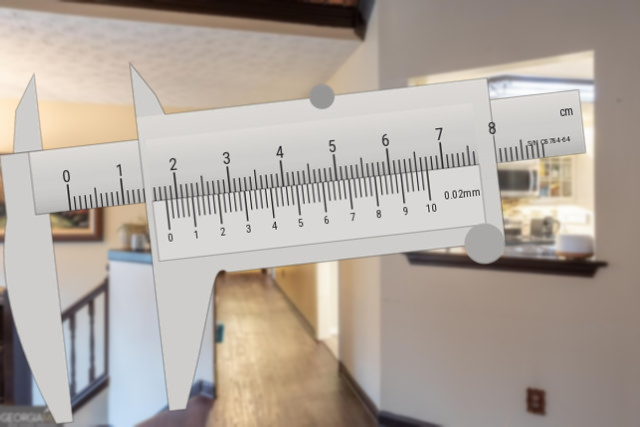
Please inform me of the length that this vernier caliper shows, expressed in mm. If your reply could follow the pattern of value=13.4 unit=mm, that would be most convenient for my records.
value=18.0 unit=mm
